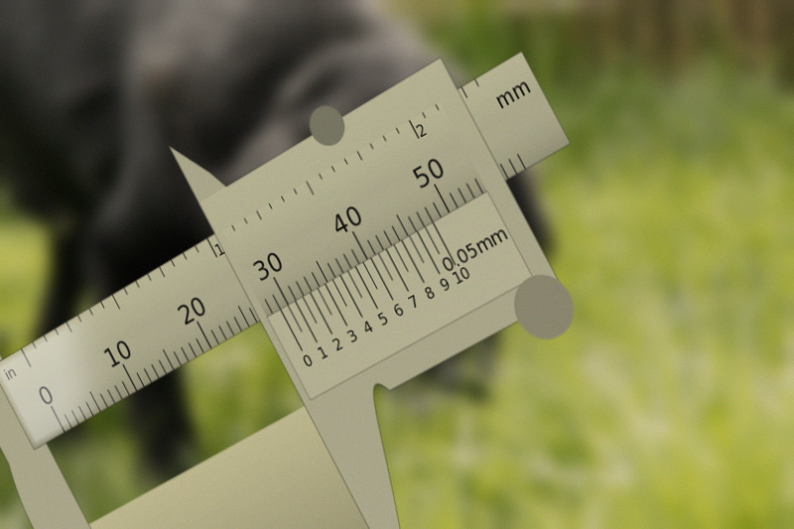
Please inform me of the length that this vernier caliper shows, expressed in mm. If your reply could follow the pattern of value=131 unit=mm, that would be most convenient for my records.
value=29.0 unit=mm
